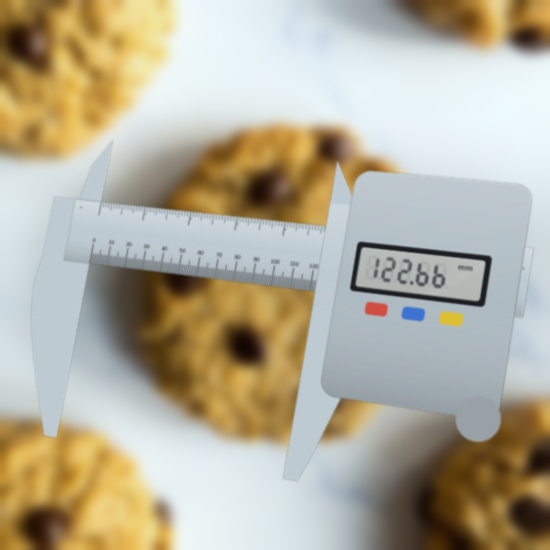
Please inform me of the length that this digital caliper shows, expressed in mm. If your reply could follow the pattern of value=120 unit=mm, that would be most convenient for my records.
value=122.66 unit=mm
